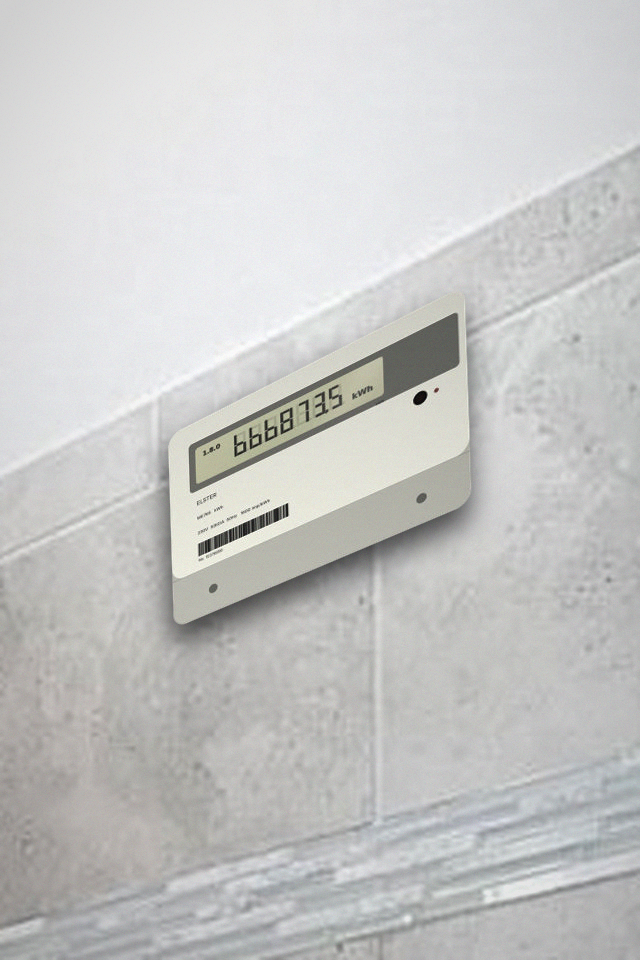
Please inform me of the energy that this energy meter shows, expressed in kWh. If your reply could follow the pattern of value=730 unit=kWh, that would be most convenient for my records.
value=666873.5 unit=kWh
